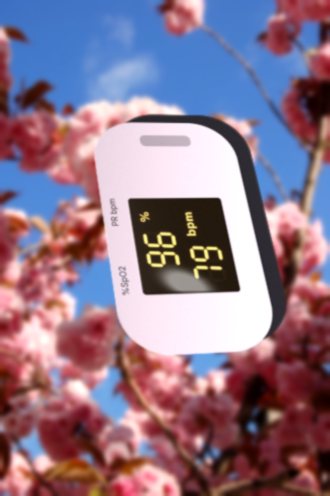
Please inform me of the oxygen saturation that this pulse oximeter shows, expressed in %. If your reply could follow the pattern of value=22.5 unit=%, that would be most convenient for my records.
value=96 unit=%
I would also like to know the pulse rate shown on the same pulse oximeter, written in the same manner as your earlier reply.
value=79 unit=bpm
